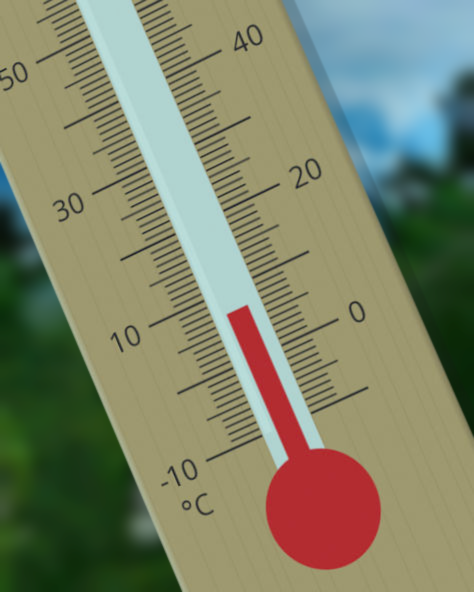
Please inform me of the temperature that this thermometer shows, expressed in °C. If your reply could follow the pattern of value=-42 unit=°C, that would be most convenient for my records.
value=7 unit=°C
